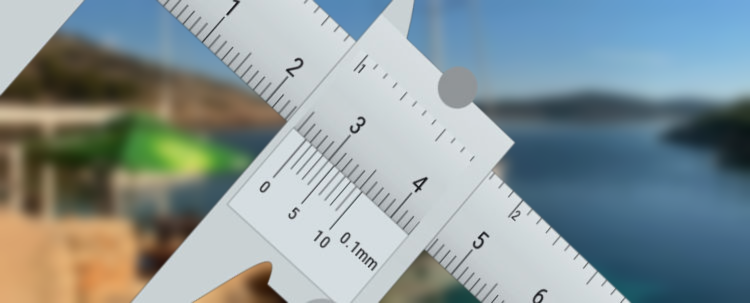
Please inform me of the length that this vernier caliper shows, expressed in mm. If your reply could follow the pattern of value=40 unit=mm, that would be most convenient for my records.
value=26.4 unit=mm
